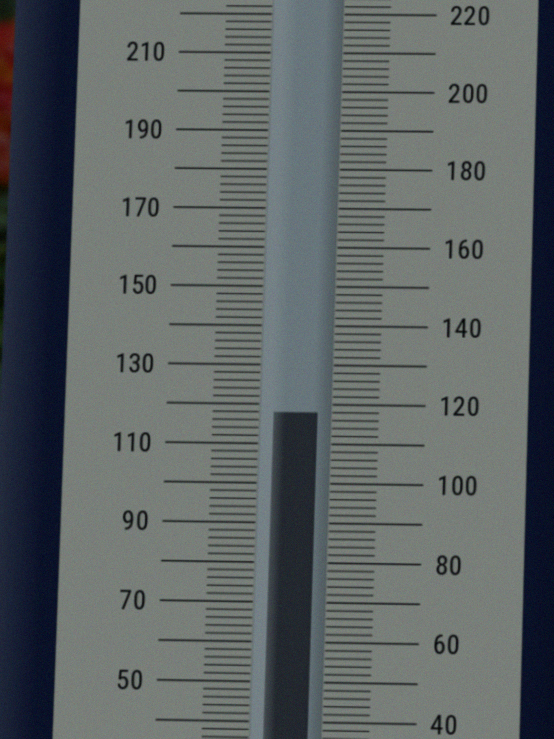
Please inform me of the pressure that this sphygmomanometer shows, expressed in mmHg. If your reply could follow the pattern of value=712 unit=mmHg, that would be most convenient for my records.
value=118 unit=mmHg
